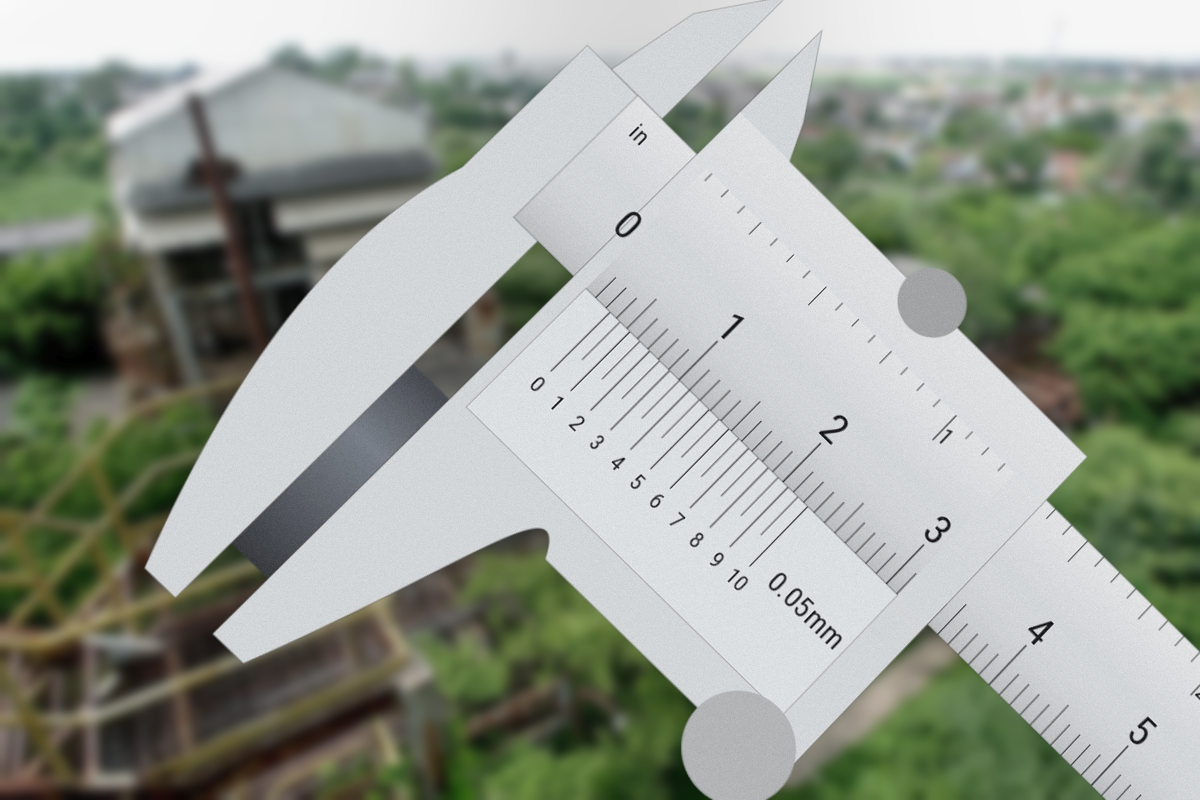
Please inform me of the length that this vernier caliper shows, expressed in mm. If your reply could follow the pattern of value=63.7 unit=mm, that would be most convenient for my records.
value=3.4 unit=mm
